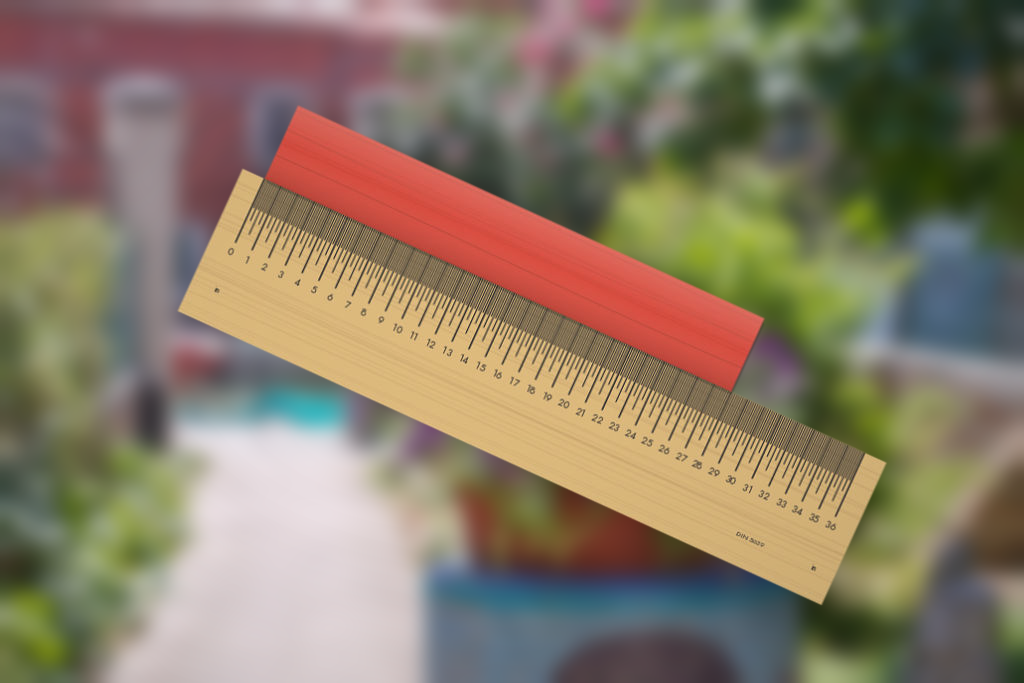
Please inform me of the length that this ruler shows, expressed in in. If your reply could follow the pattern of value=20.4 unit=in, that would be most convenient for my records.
value=28 unit=in
